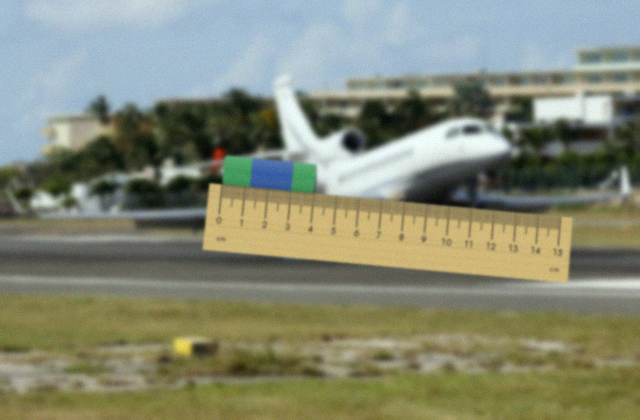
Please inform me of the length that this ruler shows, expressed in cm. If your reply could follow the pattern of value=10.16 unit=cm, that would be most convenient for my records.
value=4 unit=cm
